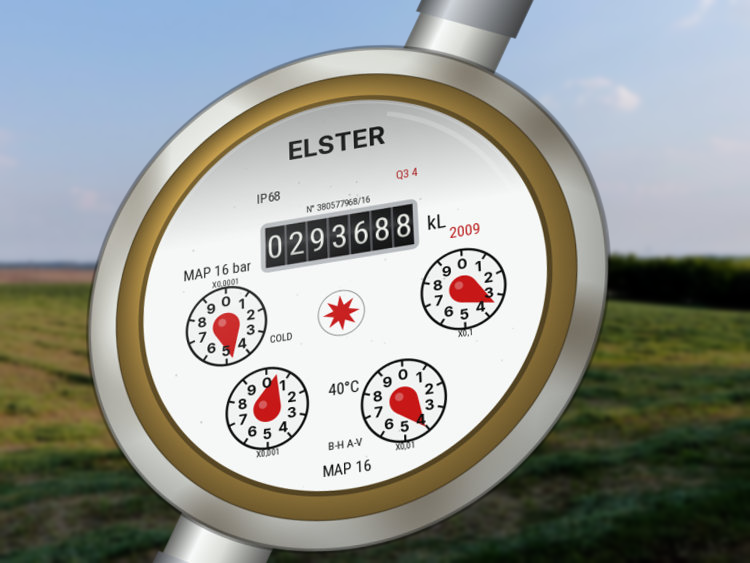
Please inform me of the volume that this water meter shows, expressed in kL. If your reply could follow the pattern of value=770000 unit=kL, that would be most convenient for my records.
value=293688.3404 unit=kL
